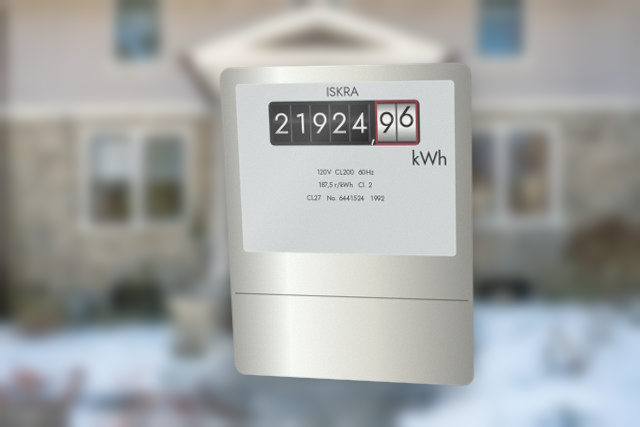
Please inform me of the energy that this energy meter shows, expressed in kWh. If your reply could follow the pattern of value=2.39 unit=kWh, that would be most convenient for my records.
value=21924.96 unit=kWh
